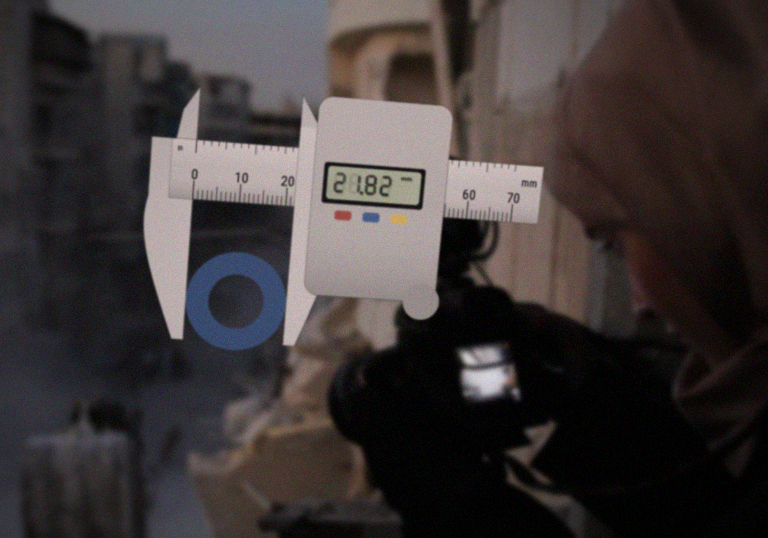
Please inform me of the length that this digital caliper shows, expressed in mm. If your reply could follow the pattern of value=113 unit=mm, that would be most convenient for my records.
value=21.82 unit=mm
